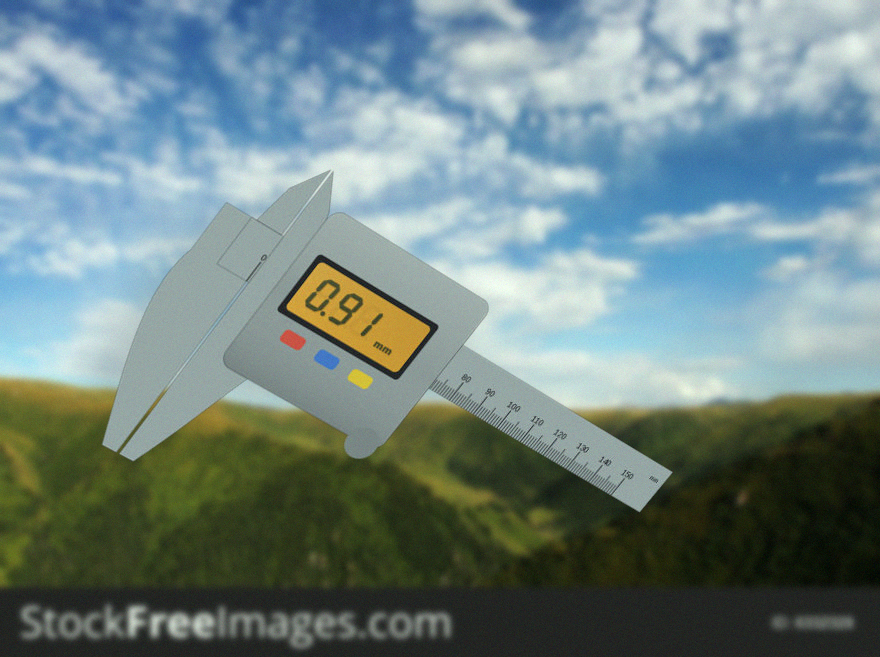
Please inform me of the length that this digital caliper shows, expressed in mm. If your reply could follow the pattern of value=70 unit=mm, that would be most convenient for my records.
value=0.91 unit=mm
